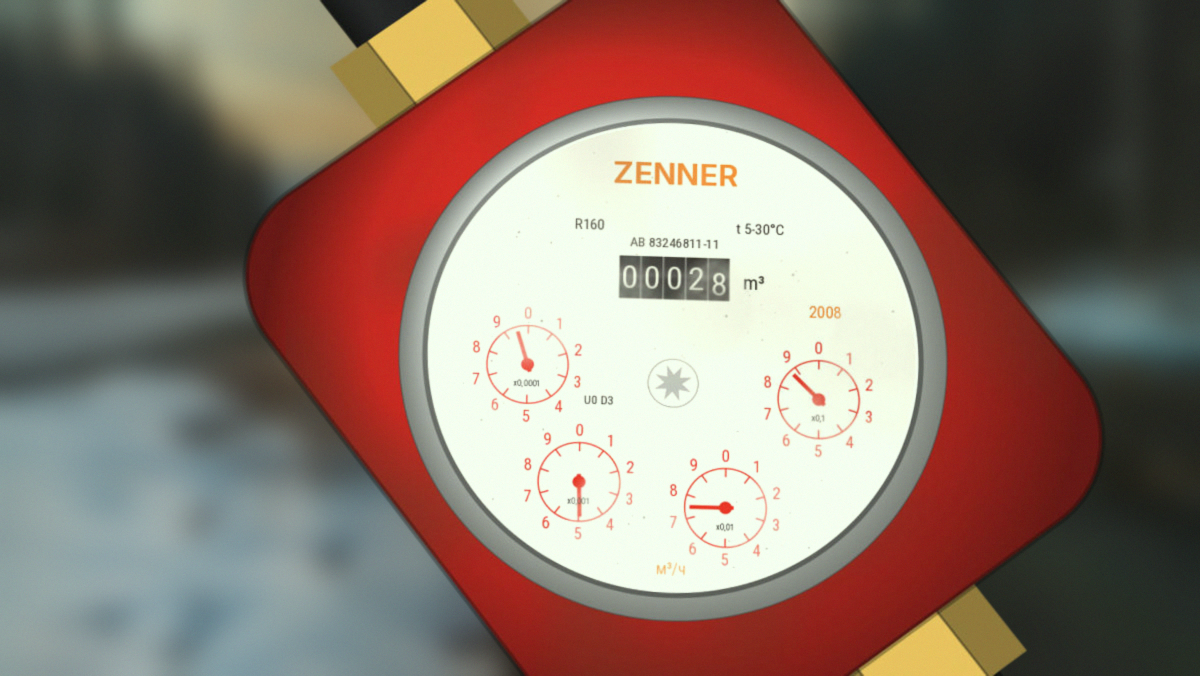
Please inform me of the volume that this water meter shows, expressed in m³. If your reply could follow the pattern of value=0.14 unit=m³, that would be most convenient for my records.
value=27.8749 unit=m³
